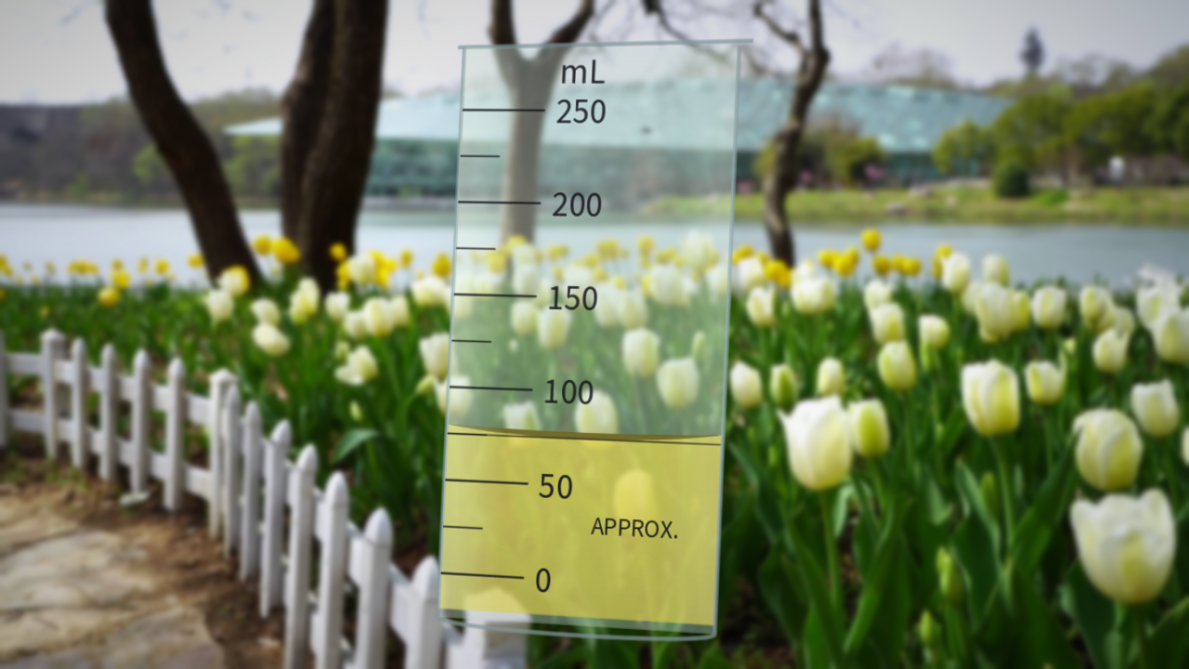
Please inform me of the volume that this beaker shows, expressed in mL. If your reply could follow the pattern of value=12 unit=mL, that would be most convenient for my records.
value=75 unit=mL
